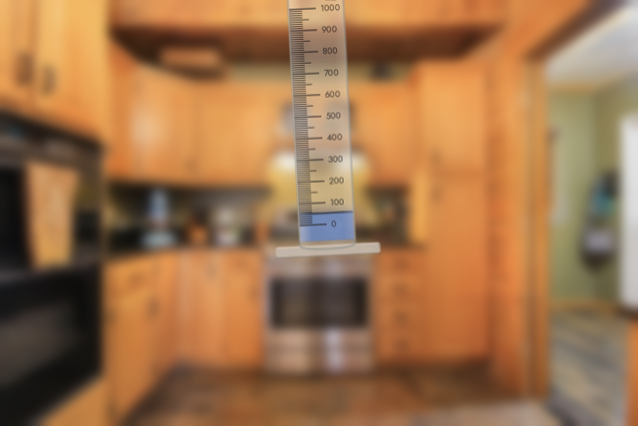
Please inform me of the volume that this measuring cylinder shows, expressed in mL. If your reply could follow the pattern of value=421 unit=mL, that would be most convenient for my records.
value=50 unit=mL
